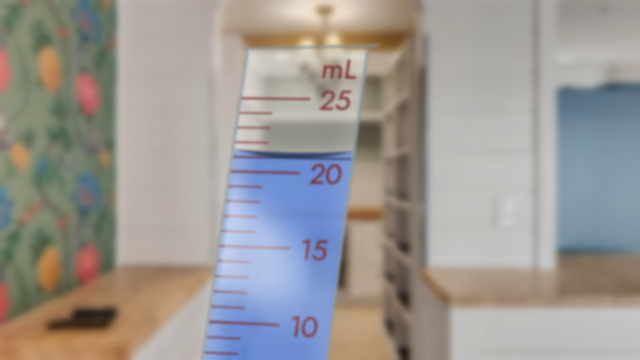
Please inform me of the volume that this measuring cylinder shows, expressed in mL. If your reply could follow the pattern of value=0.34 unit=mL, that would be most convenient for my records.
value=21 unit=mL
